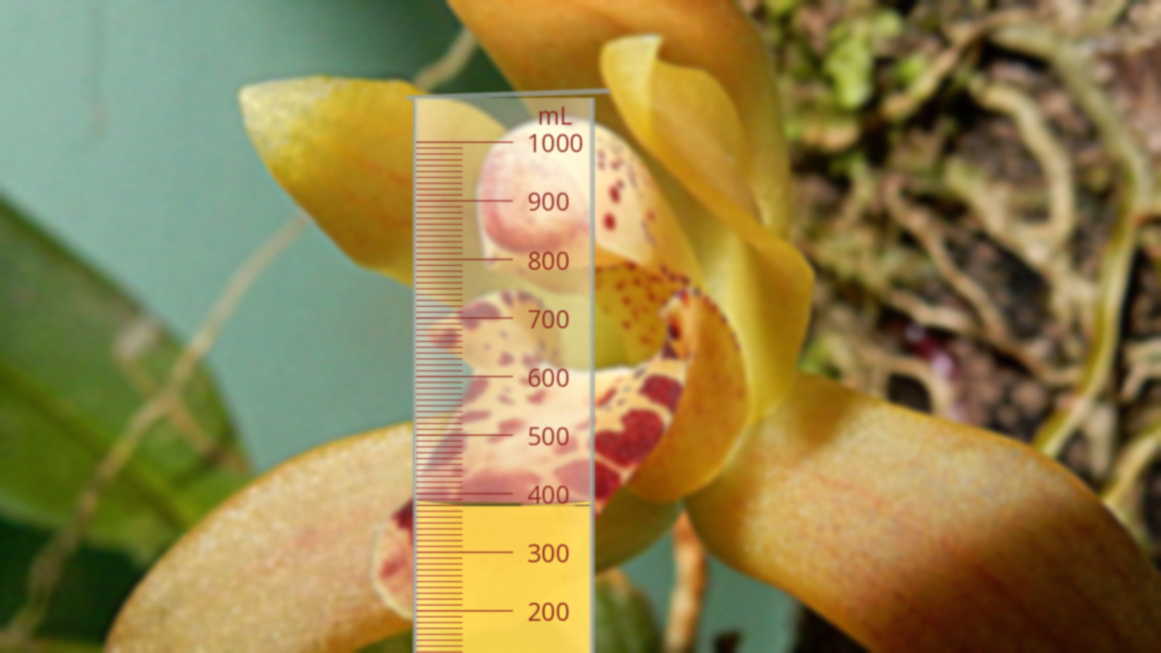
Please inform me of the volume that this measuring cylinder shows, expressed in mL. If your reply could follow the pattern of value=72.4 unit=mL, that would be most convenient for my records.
value=380 unit=mL
